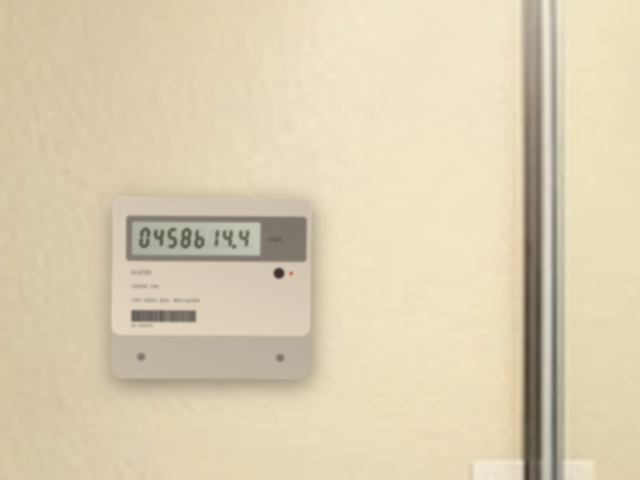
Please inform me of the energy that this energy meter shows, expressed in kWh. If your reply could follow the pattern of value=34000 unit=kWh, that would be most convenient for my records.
value=458614.4 unit=kWh
